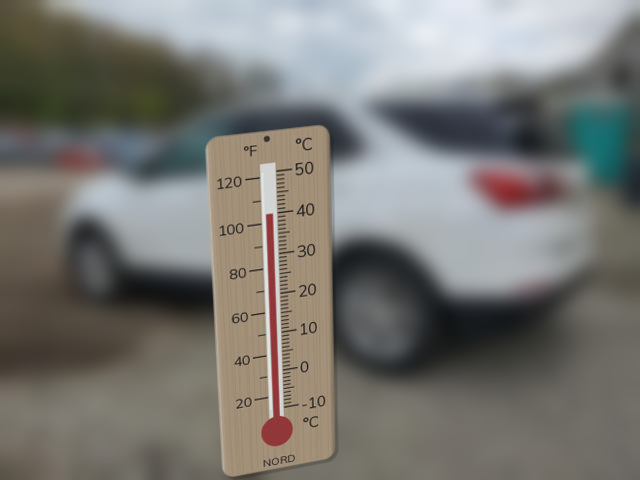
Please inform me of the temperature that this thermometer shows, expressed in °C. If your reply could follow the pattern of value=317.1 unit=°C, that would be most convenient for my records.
value=40 unit=°C
